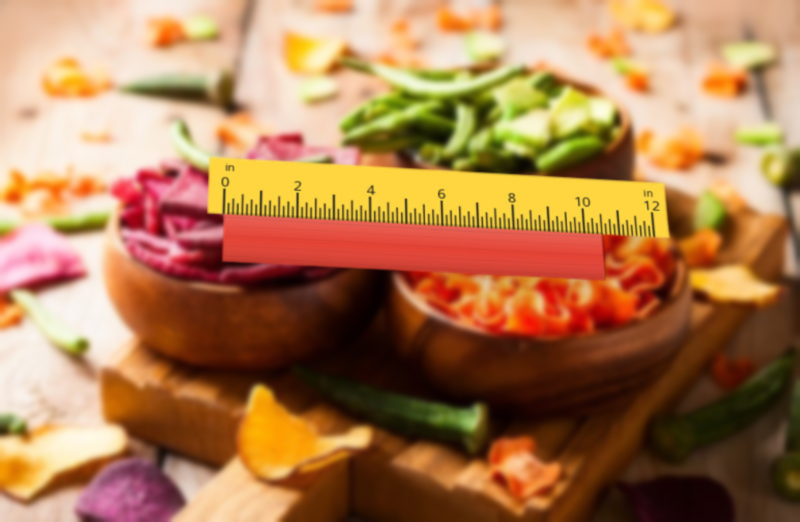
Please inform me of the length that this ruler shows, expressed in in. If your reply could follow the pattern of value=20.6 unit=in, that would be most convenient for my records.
value=10.5 unit=in
